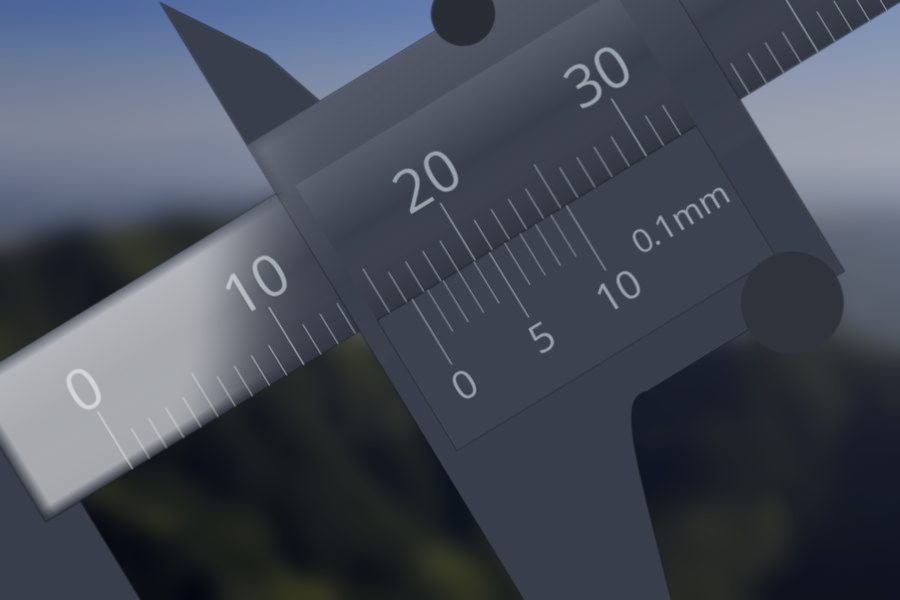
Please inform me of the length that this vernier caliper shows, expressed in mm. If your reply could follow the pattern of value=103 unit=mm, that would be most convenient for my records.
value=16.3 unit=mm
